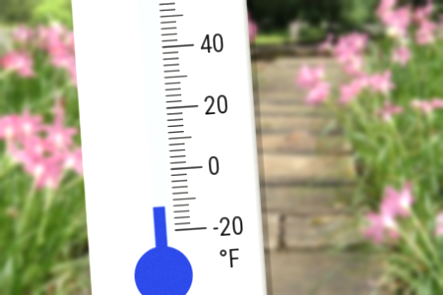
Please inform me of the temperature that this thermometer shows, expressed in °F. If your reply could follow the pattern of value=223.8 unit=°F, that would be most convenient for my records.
value=-12 unit=°F
